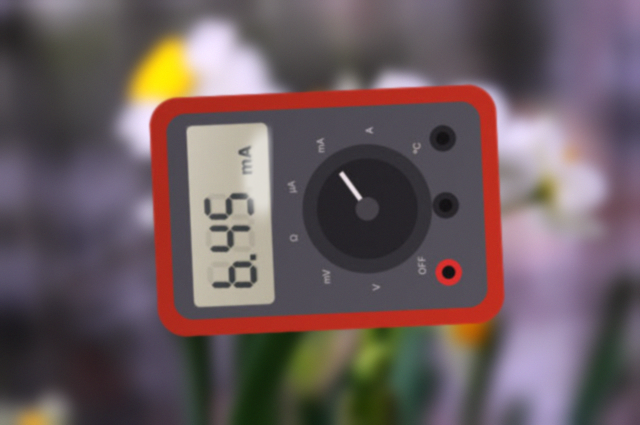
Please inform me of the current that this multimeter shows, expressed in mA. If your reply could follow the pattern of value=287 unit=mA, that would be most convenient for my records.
value=6.45 unit=mA
